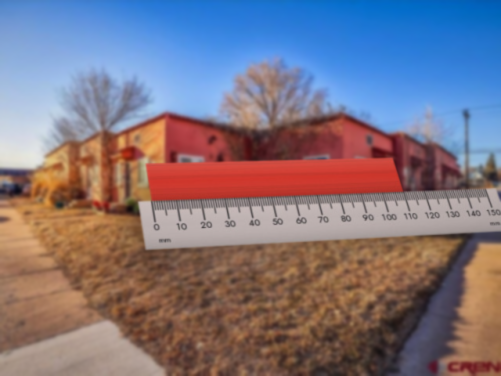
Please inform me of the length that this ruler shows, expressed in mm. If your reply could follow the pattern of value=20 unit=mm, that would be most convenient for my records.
value=110 unit=mm
